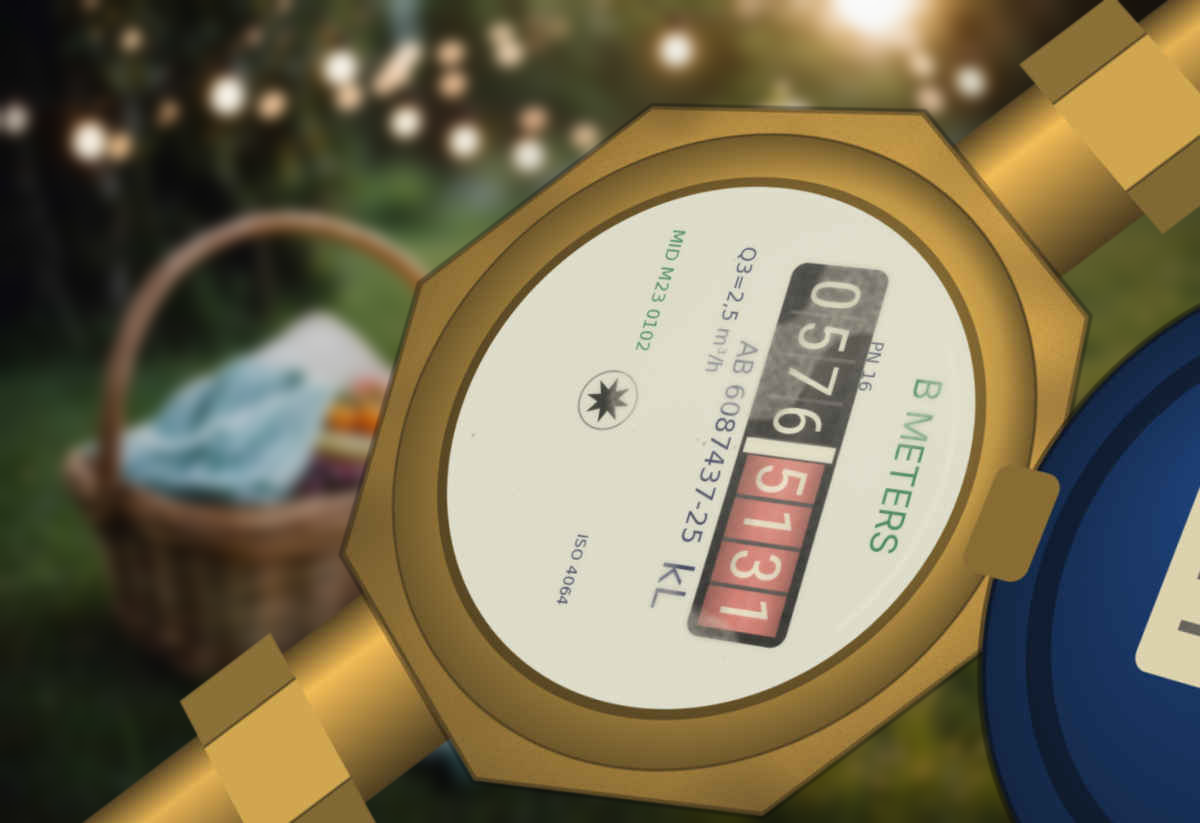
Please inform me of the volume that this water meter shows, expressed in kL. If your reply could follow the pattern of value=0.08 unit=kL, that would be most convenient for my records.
value=576.5131 unit=kL
